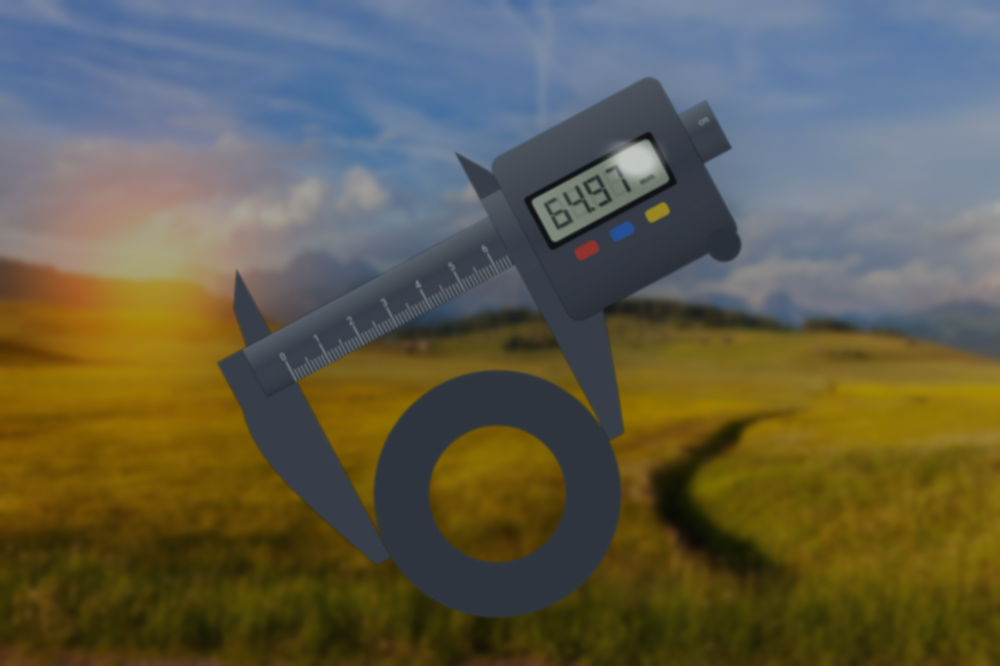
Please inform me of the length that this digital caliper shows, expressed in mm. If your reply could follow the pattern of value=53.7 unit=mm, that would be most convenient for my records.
value=64.97 unit=mm
